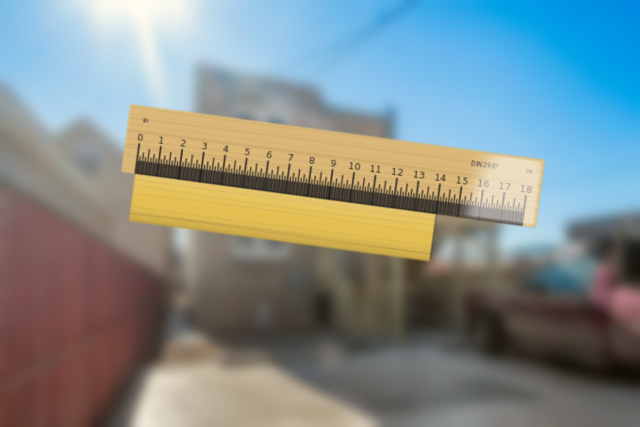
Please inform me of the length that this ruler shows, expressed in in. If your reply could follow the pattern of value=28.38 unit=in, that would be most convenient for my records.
value=14 unit=in
